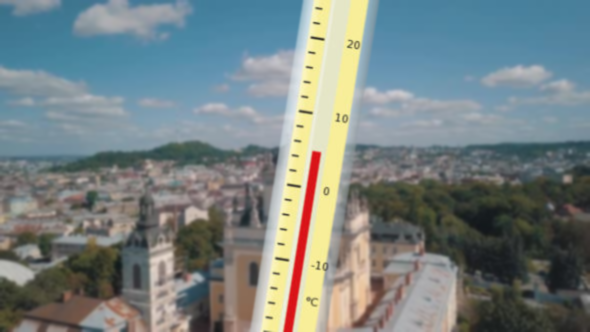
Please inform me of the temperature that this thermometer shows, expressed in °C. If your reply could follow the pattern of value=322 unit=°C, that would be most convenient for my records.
value=5 unit=°C
